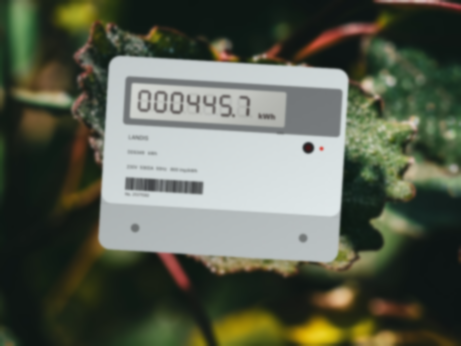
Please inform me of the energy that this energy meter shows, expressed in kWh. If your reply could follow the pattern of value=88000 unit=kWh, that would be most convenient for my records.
value=445.7 unit=kWh
